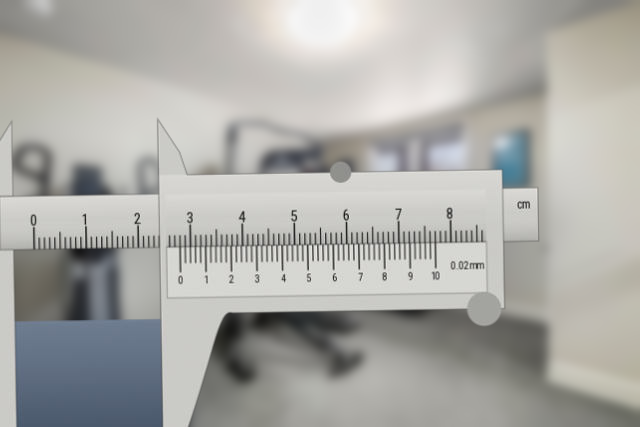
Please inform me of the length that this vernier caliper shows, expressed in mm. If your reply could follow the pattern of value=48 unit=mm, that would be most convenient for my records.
value=28.0 unit=mm
